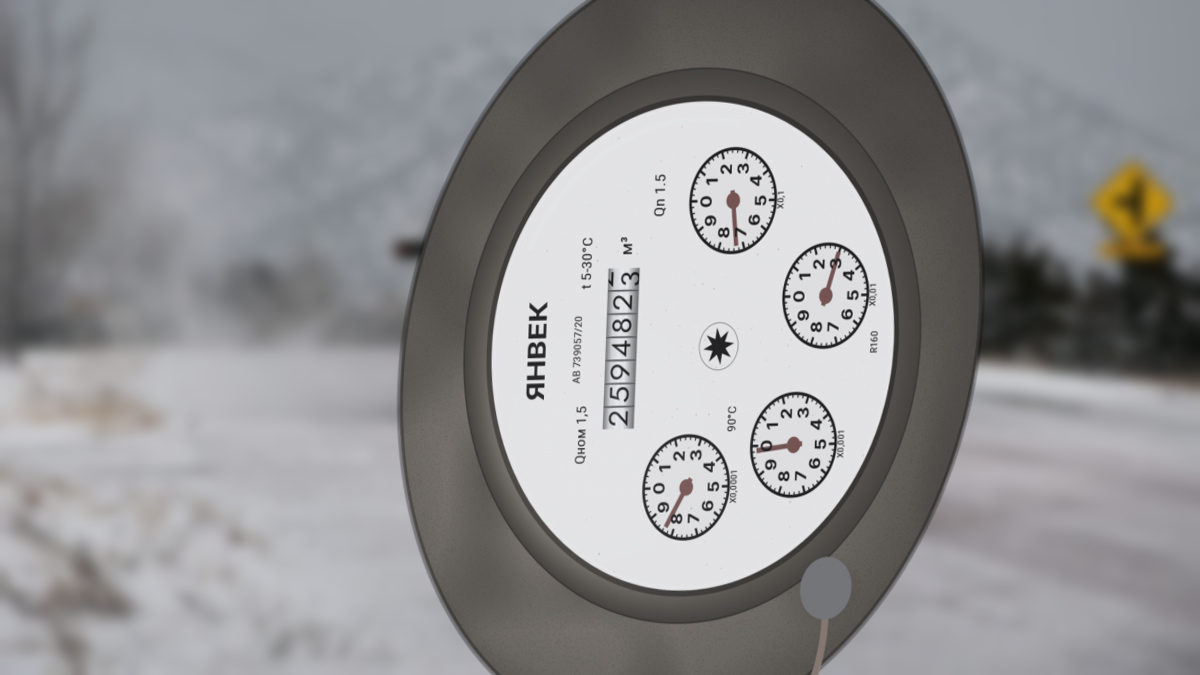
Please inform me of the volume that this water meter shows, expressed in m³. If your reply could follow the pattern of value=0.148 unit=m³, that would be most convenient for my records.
value=2594822.7298 unit=m³
